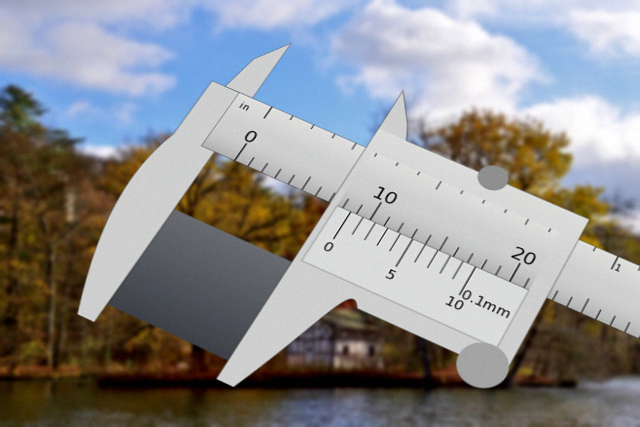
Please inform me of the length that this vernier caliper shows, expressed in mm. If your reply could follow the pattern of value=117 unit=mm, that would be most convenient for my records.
value=8.6 unit=mm
